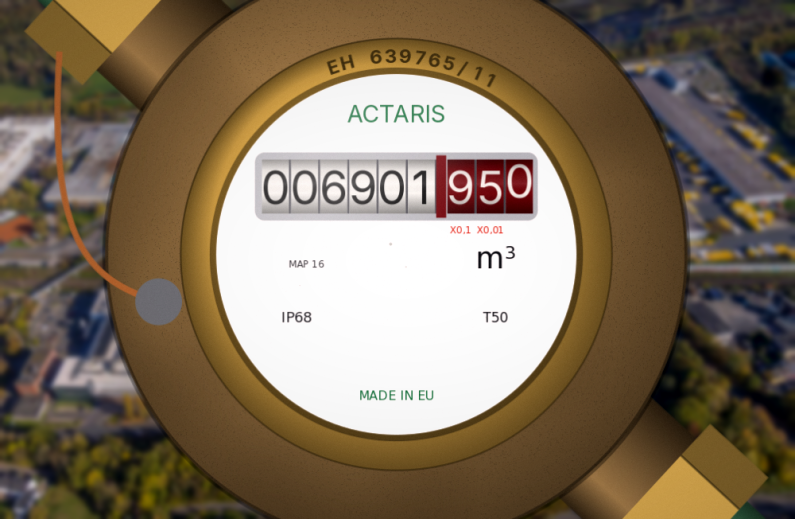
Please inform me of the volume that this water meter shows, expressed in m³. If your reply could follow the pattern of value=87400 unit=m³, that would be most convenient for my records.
value=6901.950 unit=m³
